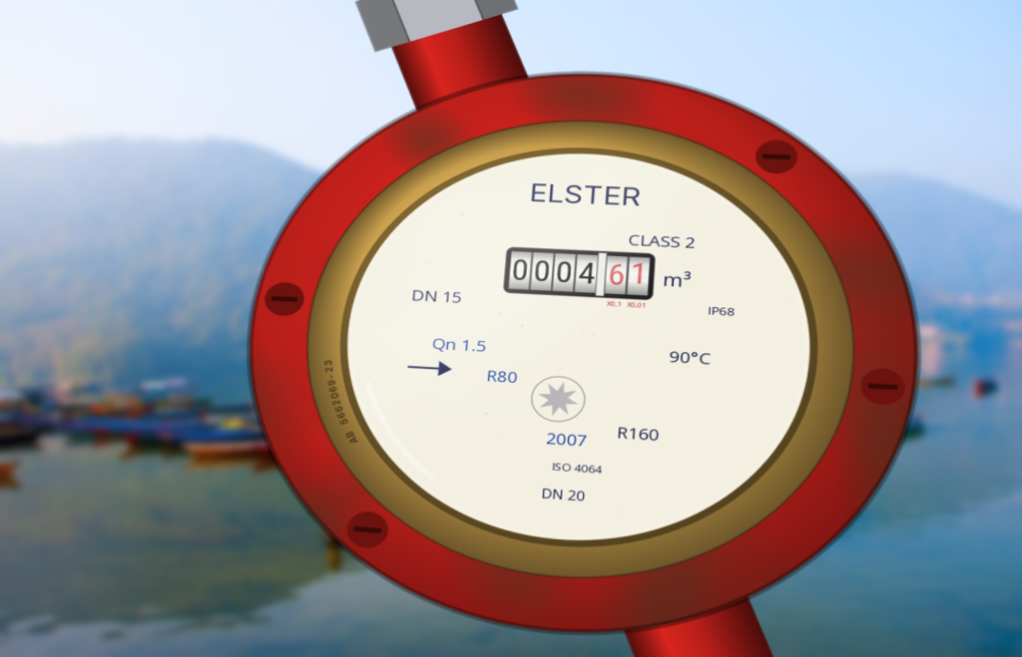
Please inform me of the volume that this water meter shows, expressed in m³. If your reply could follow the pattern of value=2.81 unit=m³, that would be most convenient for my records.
value=4.61 unit=m³
